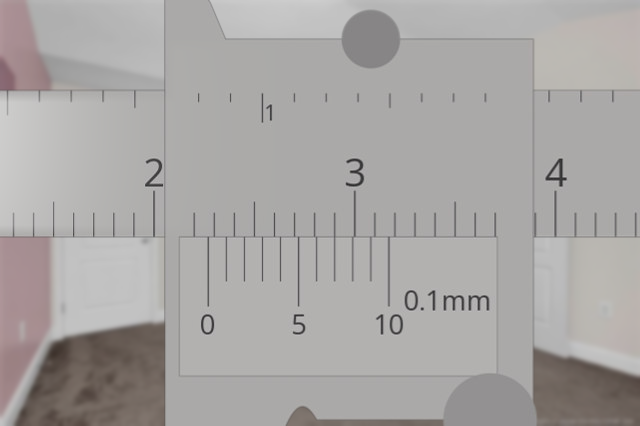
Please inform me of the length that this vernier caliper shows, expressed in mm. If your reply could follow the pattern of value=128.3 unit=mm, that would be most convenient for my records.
value=22.7 unit=mm
